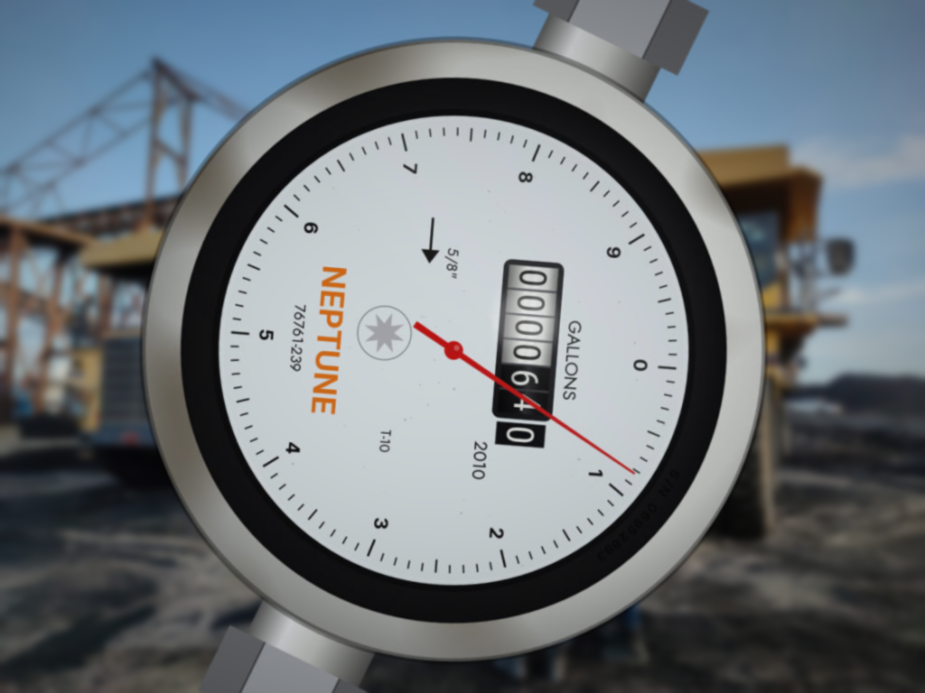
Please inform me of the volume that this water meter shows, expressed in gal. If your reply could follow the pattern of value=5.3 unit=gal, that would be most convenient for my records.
value=640.8 unit=gal
